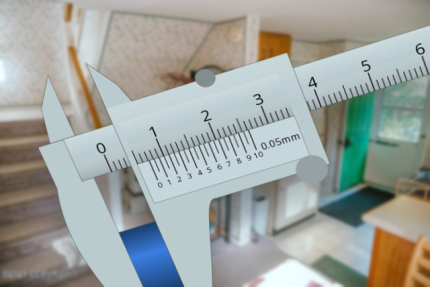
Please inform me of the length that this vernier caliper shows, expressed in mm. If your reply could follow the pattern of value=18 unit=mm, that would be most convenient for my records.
value=7.2 unit=mm
